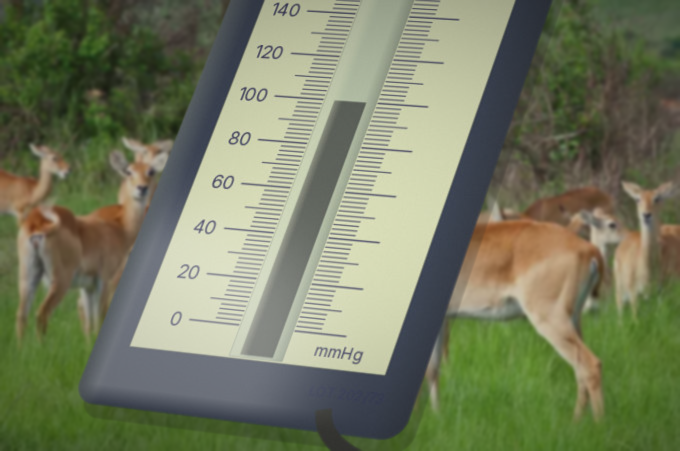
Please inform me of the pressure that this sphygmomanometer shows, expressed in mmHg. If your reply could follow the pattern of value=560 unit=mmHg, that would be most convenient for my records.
value=100 unit=mmHg
